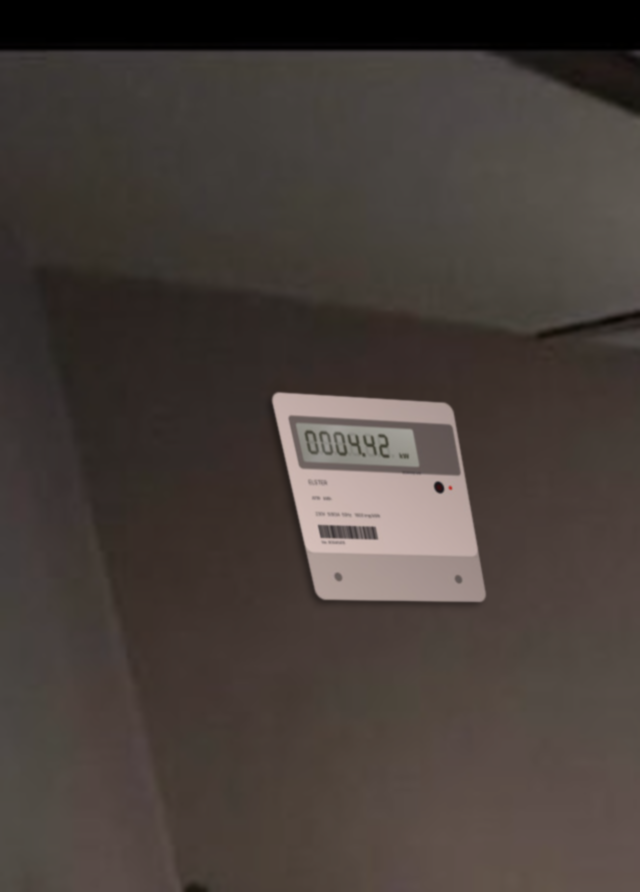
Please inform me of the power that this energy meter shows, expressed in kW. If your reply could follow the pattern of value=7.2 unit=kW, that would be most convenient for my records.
value=4.42 unit=kW
